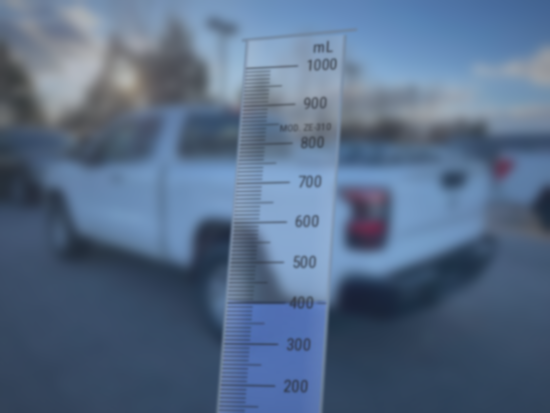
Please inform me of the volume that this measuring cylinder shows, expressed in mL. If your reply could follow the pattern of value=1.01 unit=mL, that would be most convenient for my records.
value=400 unit=mL
